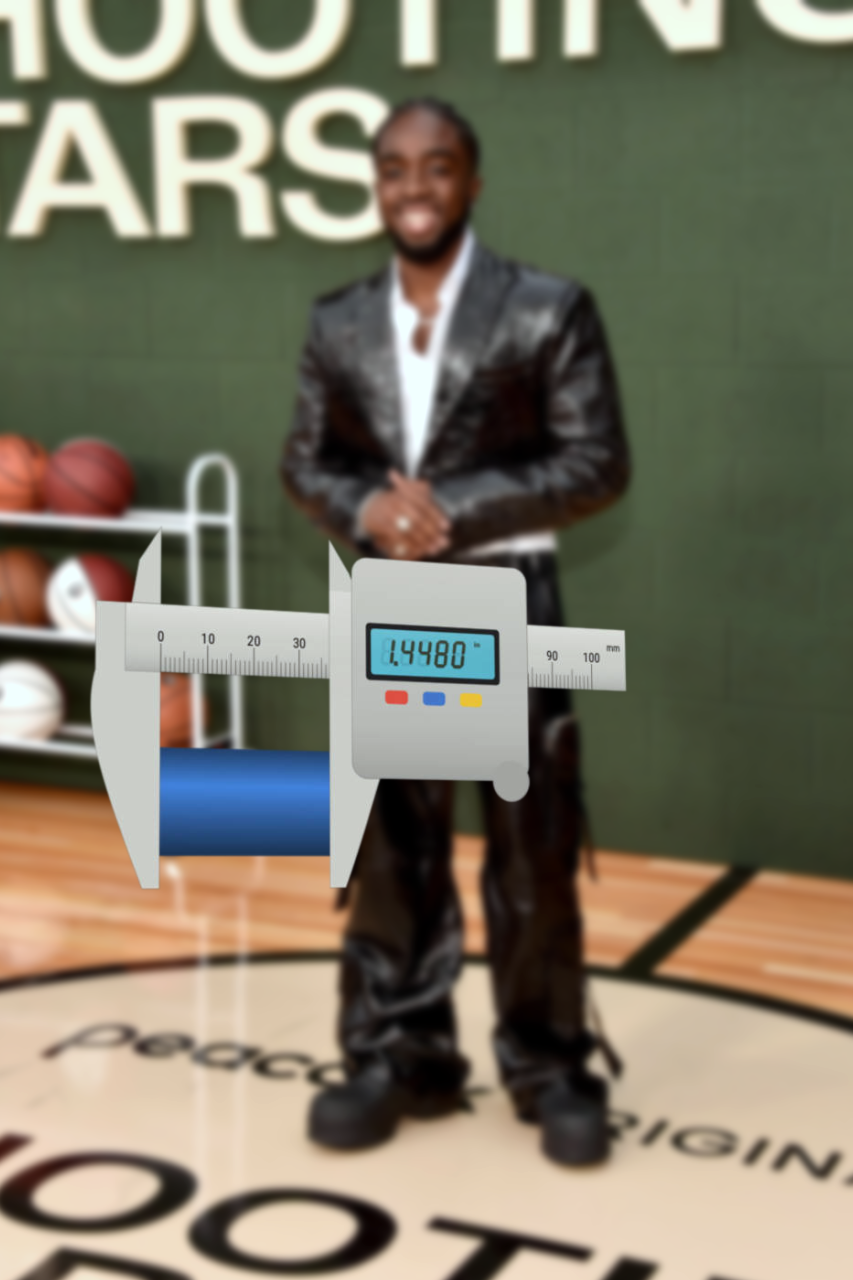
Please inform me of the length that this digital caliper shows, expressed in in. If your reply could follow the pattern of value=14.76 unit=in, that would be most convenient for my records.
value=1.4480 unit=in
